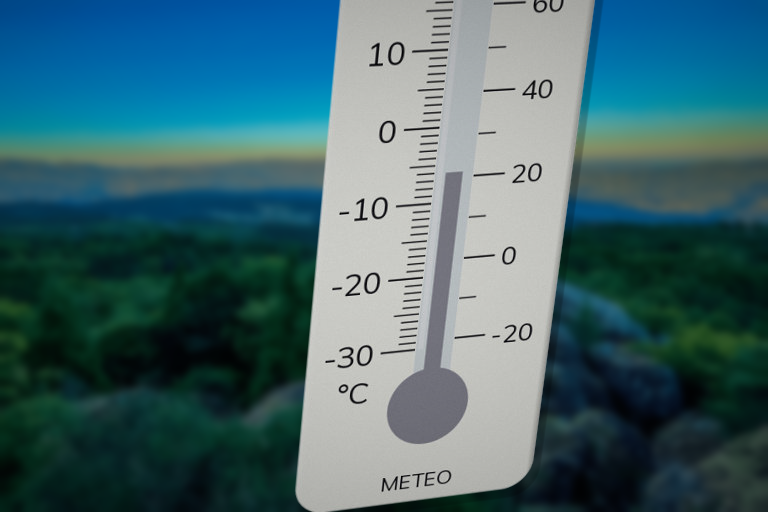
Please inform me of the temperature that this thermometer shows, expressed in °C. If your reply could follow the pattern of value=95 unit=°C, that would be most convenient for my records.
value=-6 unit=°C
